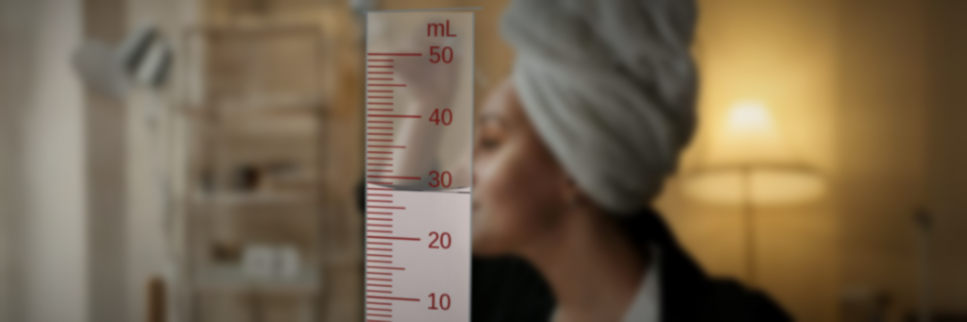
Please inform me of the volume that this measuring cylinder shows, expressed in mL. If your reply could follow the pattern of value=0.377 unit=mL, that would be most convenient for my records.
value=28 unit=mL
